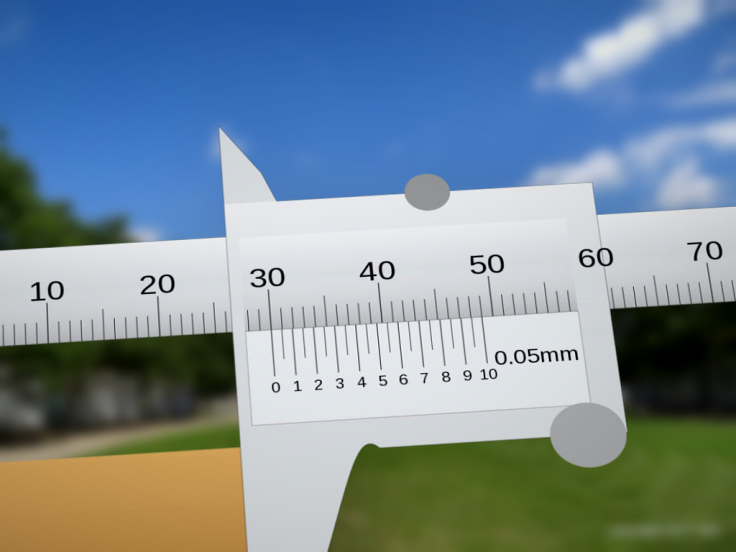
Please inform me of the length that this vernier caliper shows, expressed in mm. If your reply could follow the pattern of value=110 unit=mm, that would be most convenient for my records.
value=30.0 unit=mm
